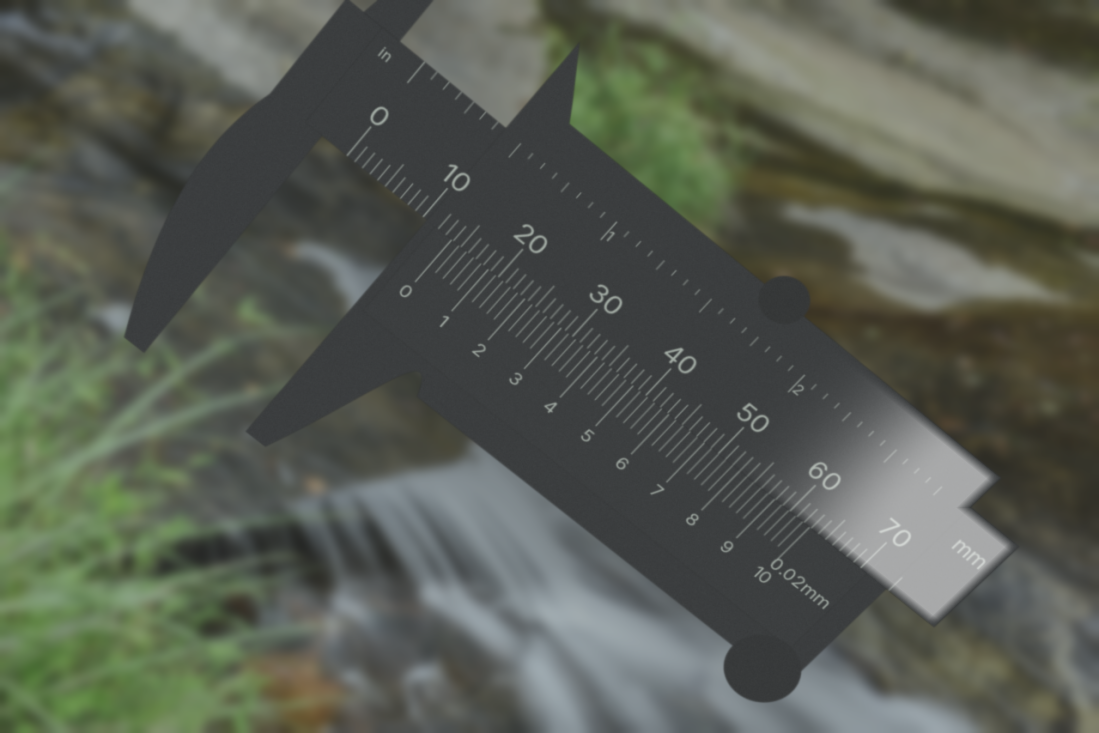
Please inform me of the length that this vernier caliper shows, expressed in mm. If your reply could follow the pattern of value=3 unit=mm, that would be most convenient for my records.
value=13.8 unit=mm
